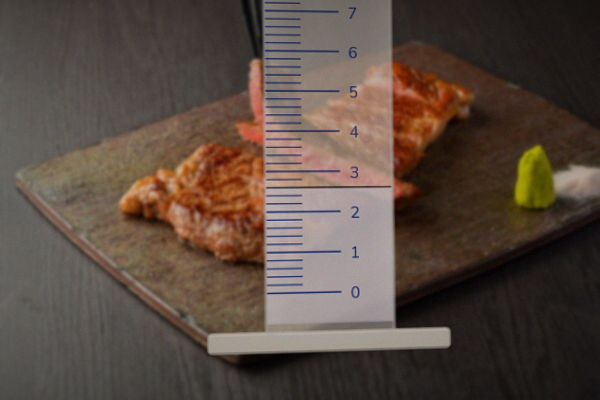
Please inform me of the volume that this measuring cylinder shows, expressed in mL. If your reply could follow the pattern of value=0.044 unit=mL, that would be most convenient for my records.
value=2.6 unit=mL
